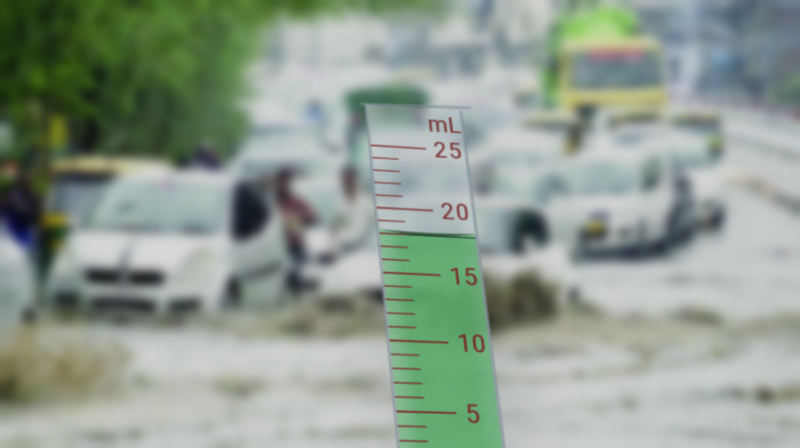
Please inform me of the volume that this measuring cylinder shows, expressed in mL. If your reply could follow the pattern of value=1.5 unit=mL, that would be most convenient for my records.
value=18 unit=mL
